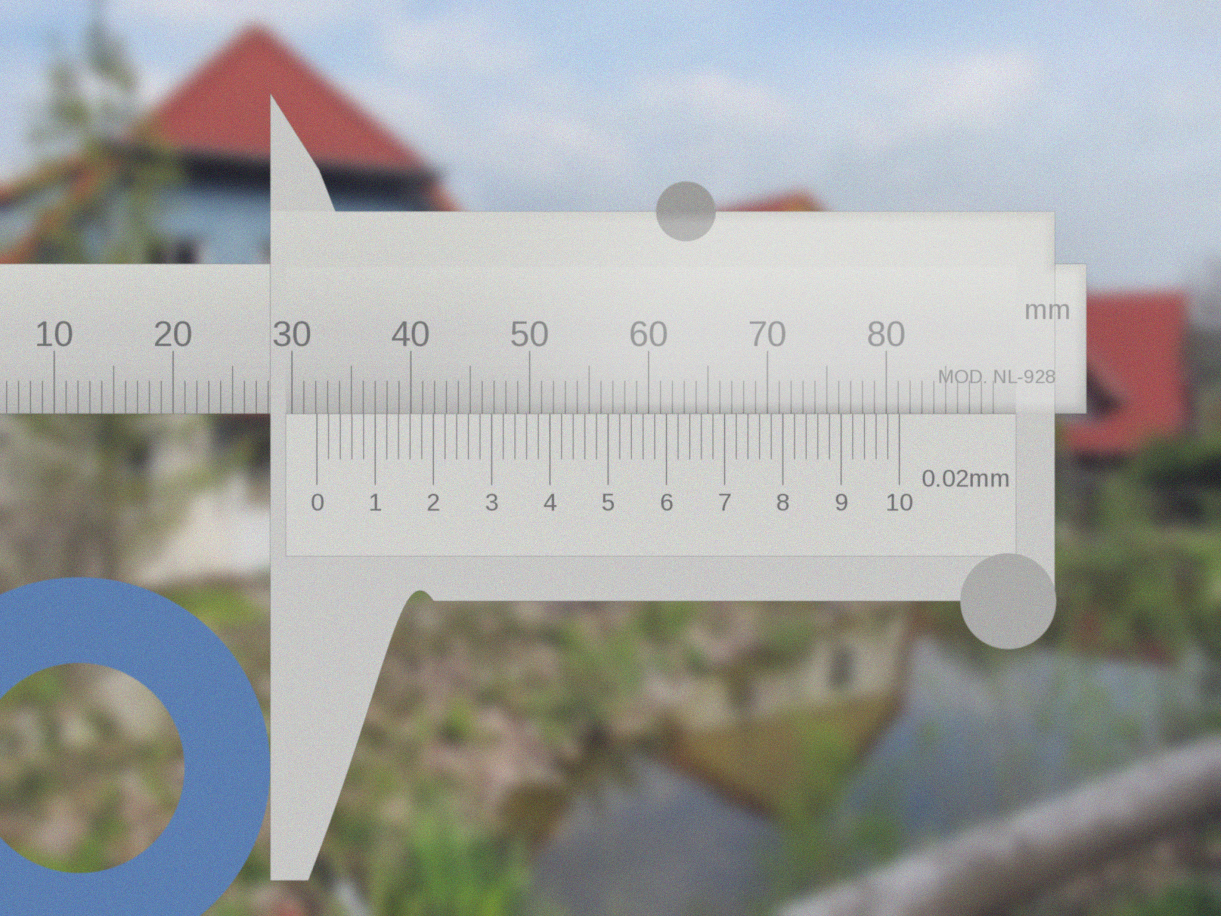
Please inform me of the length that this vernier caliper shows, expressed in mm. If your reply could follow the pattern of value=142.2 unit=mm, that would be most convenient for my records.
value=32.1 unit=mm
